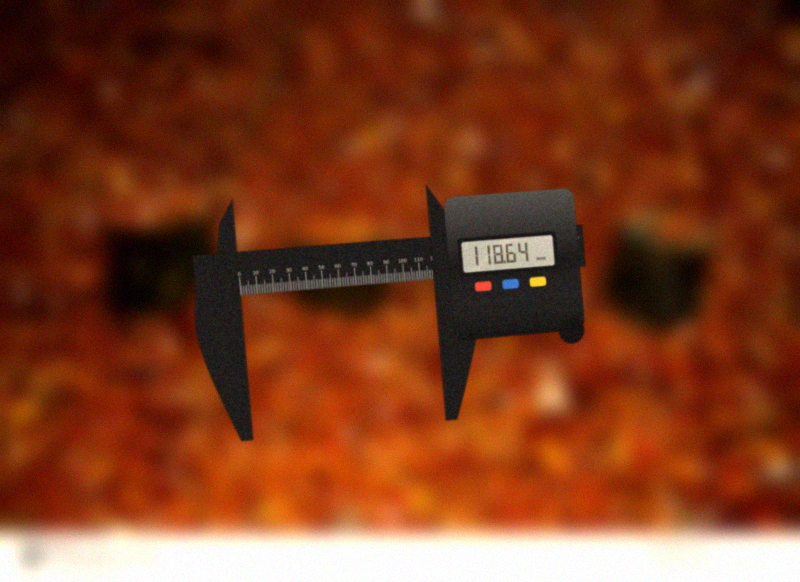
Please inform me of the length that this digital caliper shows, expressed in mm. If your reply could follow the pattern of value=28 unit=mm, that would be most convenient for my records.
value=118.64 unit=mm
